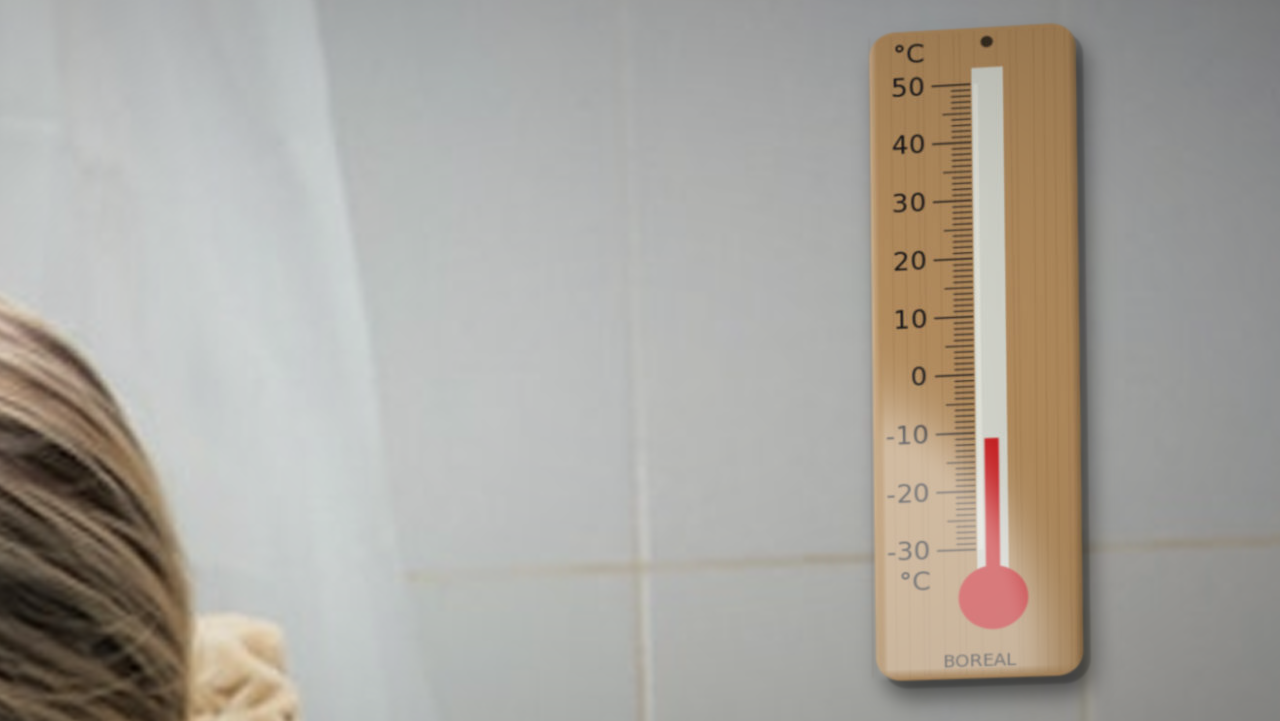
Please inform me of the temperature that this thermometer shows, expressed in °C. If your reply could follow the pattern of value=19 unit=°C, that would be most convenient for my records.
value=-11 unit=°C
